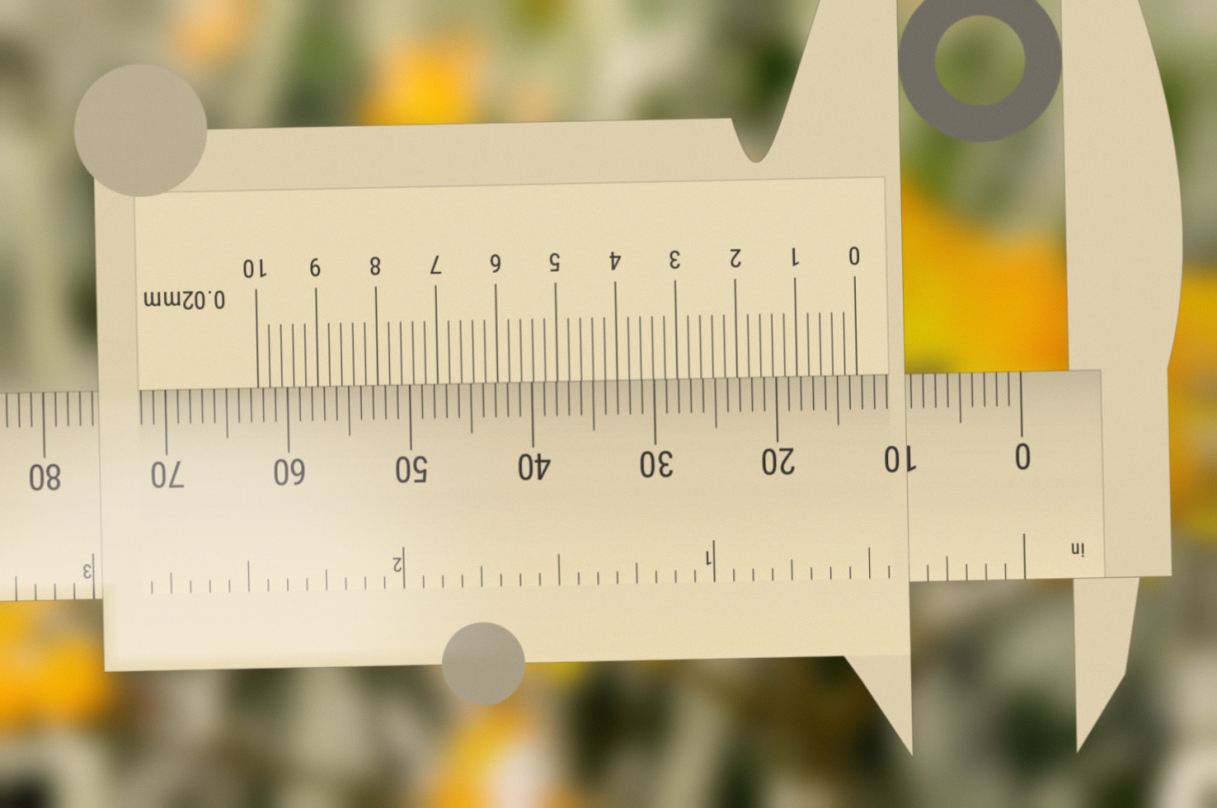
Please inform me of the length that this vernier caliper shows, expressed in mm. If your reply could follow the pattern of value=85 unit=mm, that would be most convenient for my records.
value=13.4 unit=mm
